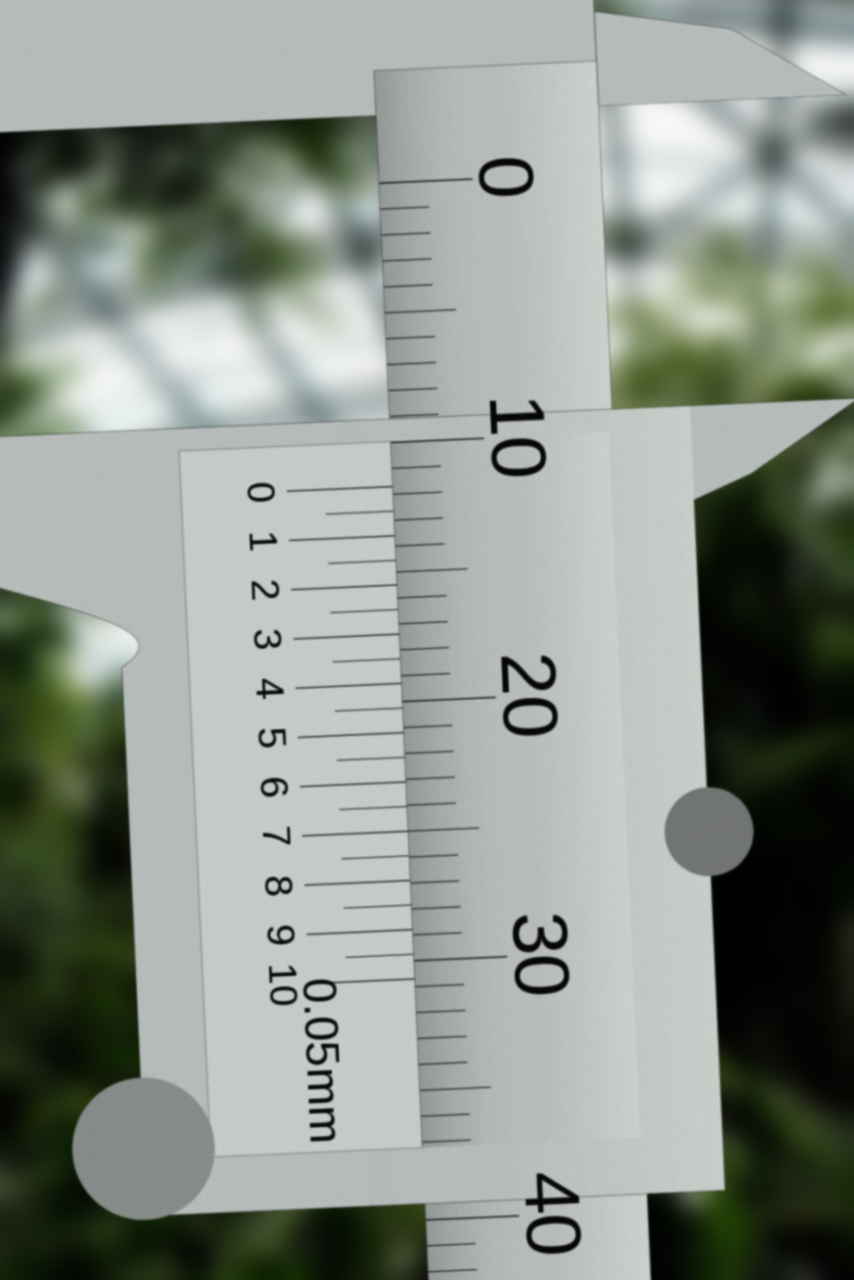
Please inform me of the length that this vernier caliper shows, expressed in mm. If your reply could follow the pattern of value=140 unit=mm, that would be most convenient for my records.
value=11.7 unit=mm
